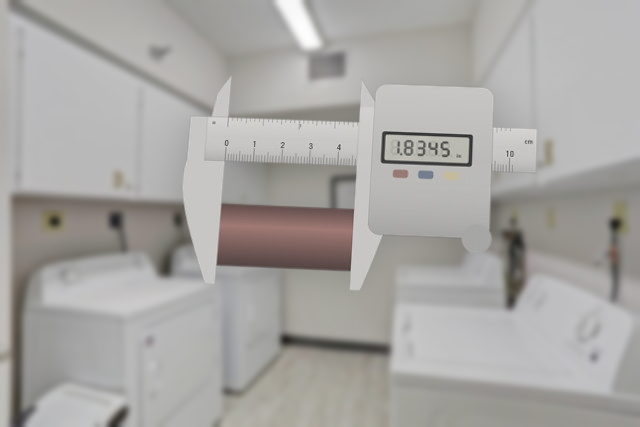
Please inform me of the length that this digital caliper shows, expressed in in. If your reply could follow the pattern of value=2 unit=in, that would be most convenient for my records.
value=1.8345 unit=in
